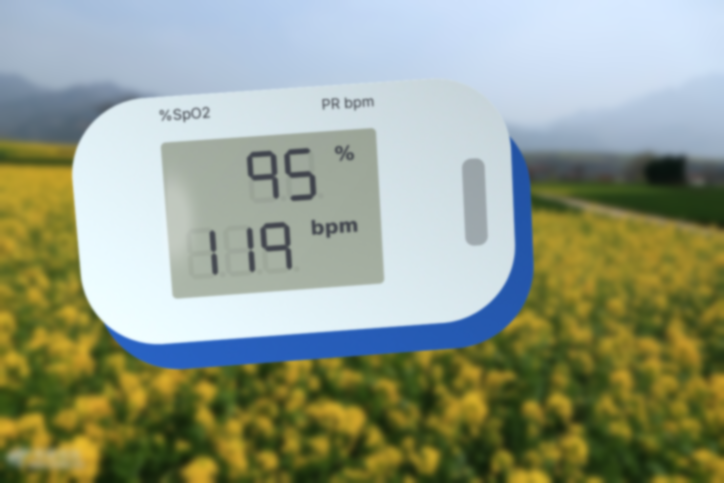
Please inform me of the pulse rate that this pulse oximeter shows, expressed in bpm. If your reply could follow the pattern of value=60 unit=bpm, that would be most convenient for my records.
value=119 unit=bpm
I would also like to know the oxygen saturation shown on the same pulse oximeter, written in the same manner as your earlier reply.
value=95 unit=%
